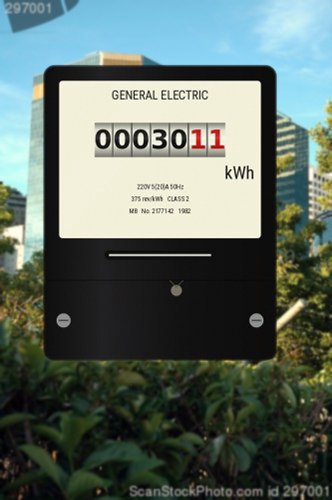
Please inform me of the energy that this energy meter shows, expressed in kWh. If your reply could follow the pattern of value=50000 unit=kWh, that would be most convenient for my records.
value=30.11 unit=kWh
